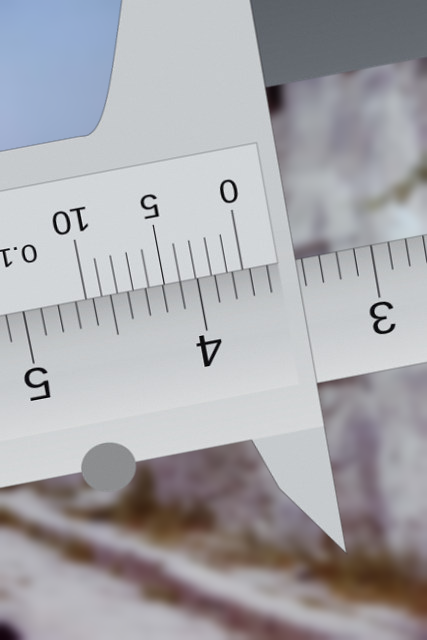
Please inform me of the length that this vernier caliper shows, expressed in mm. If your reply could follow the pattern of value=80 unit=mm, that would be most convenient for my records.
value=37.4 unit=mm
